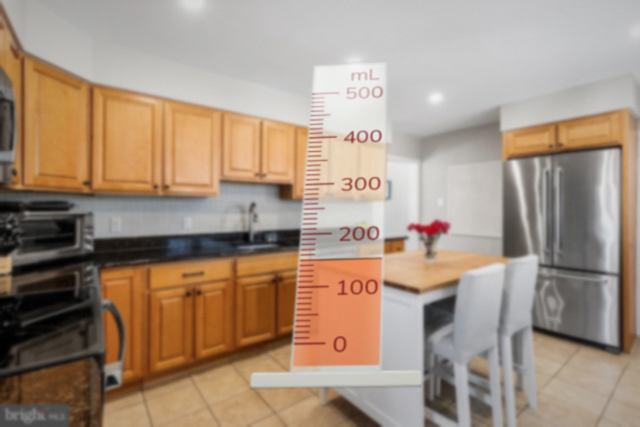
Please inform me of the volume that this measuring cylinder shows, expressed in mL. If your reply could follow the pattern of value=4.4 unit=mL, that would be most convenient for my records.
value=150 unit=mL
